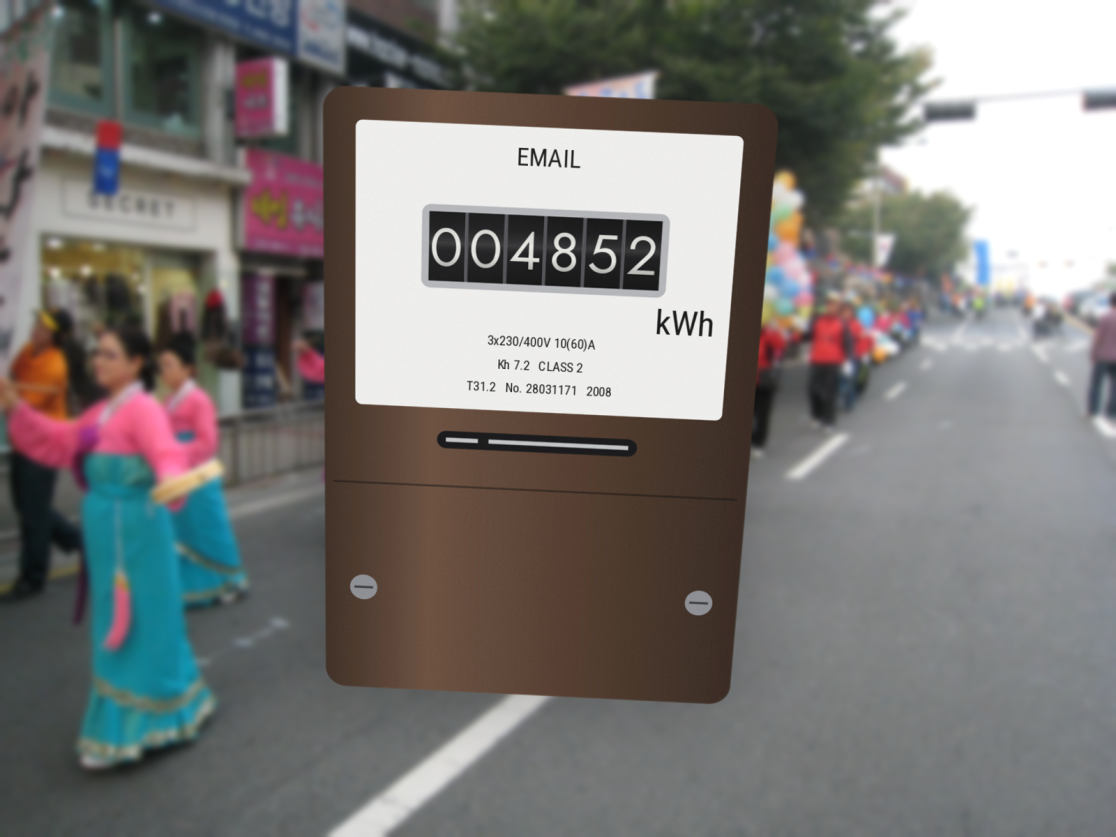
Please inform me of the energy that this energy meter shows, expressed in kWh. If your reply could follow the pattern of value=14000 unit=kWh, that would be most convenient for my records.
value=4852 unit=kWh
